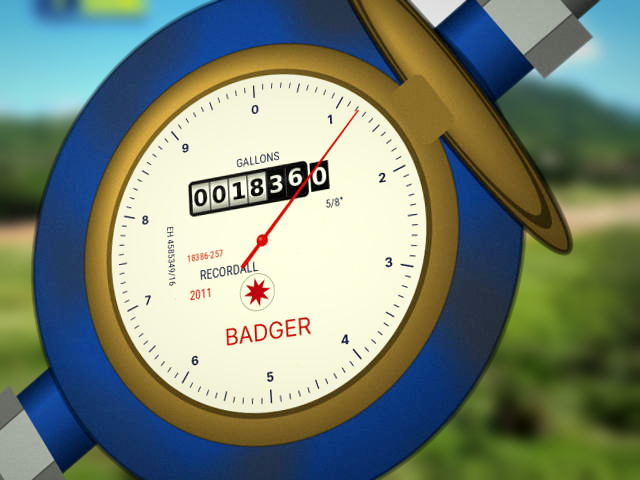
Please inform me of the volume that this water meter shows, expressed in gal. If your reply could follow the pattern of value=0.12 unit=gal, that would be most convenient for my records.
value=18361.2 unit=gal
